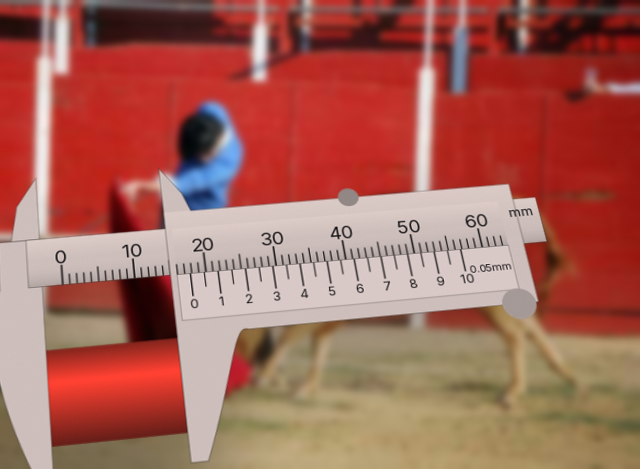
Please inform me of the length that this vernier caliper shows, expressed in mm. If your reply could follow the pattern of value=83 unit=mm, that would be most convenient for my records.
value=17.8 unit=mm
